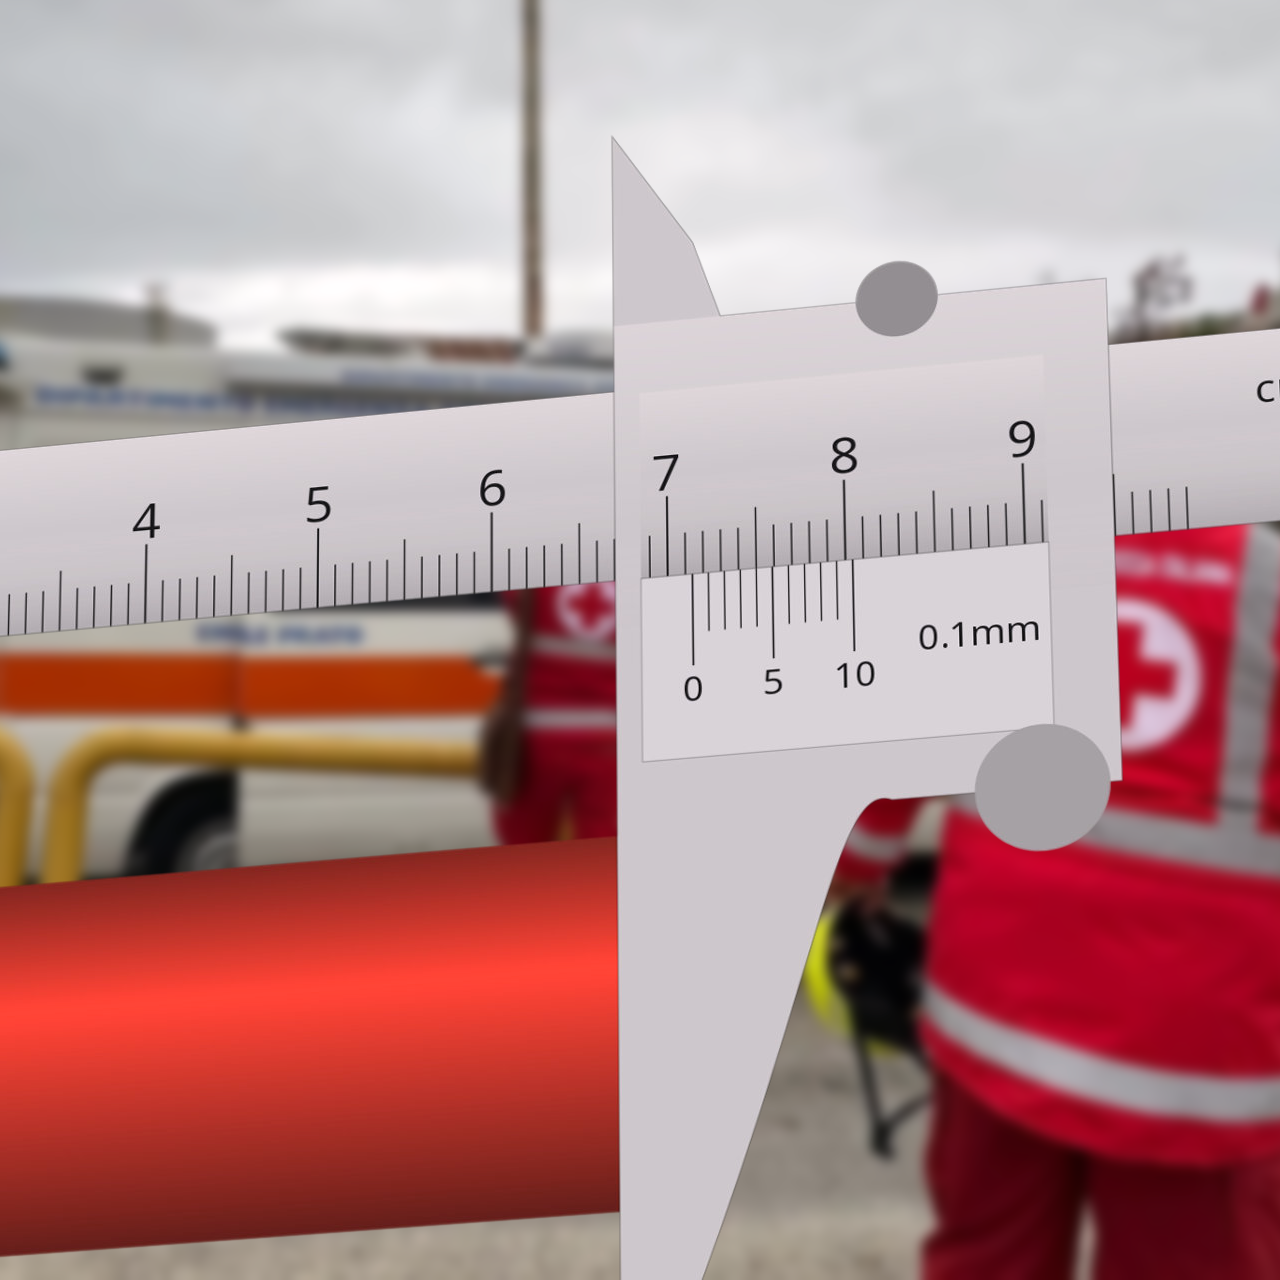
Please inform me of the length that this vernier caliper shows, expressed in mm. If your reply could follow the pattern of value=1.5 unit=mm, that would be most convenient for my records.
value=71.4 unit=mm
